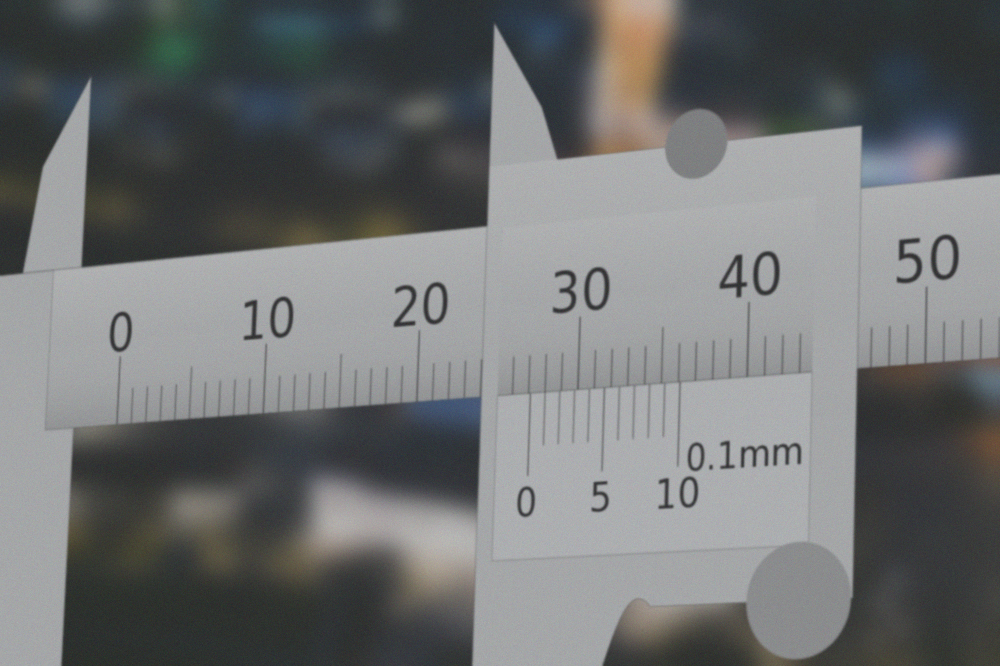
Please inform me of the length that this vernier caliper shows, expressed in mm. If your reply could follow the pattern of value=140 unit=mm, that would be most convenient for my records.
value=27.1 unit=mm
